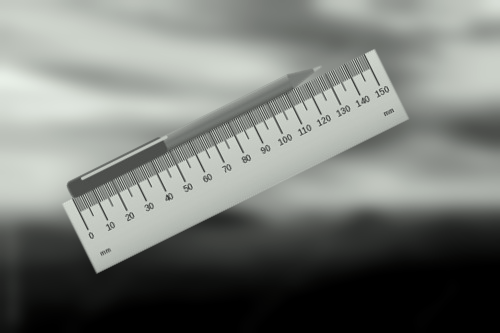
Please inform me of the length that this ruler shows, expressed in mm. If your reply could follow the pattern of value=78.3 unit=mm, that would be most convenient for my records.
value=130 unit=mm
